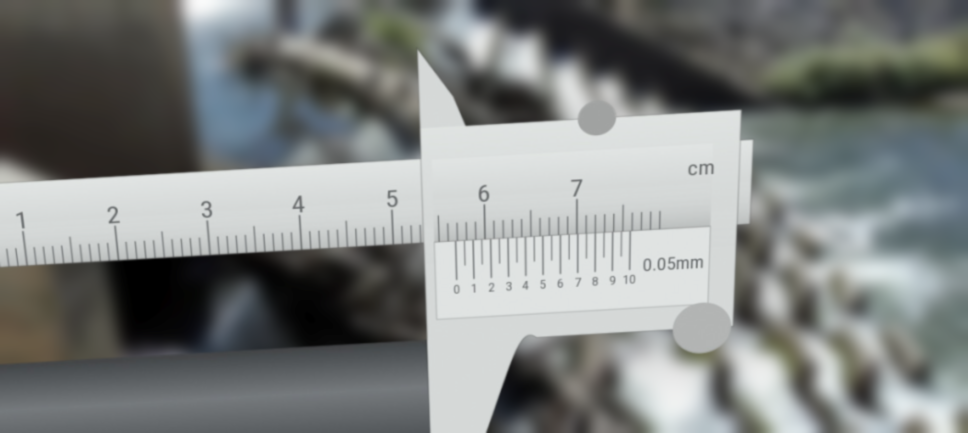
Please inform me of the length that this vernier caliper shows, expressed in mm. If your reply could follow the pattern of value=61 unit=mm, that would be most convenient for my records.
value=56.8 unit=mm
